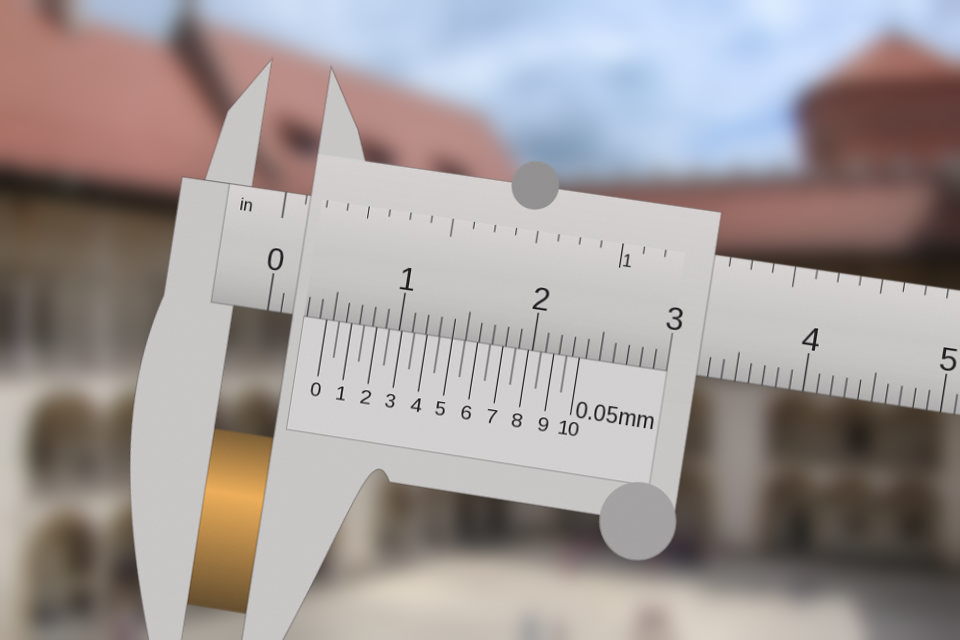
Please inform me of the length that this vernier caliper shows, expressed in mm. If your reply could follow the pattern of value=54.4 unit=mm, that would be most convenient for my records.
value=4.5 unit=mm
